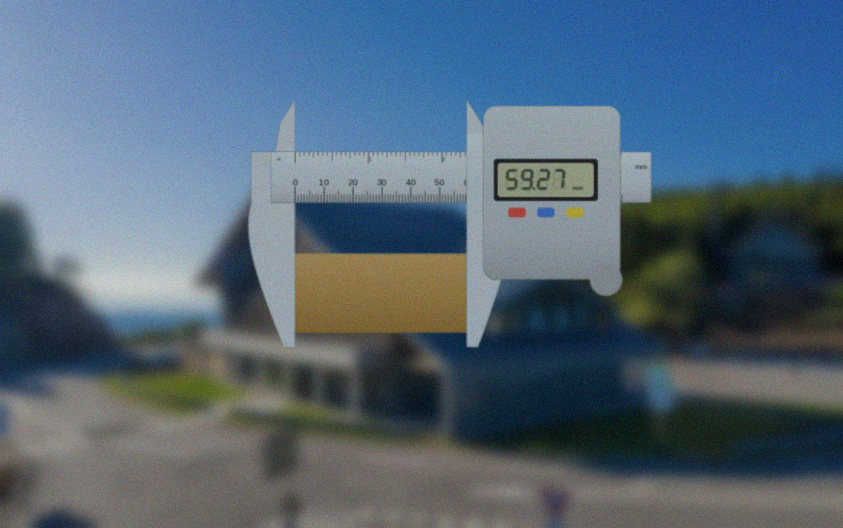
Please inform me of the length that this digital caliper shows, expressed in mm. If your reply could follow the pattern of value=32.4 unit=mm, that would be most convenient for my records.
value=59.27 unit=mm
